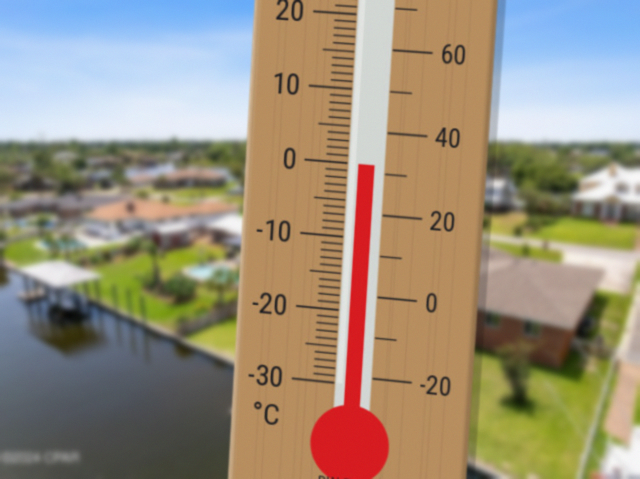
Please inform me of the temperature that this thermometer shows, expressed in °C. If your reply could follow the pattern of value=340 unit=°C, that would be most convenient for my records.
value=0 unit=°C
